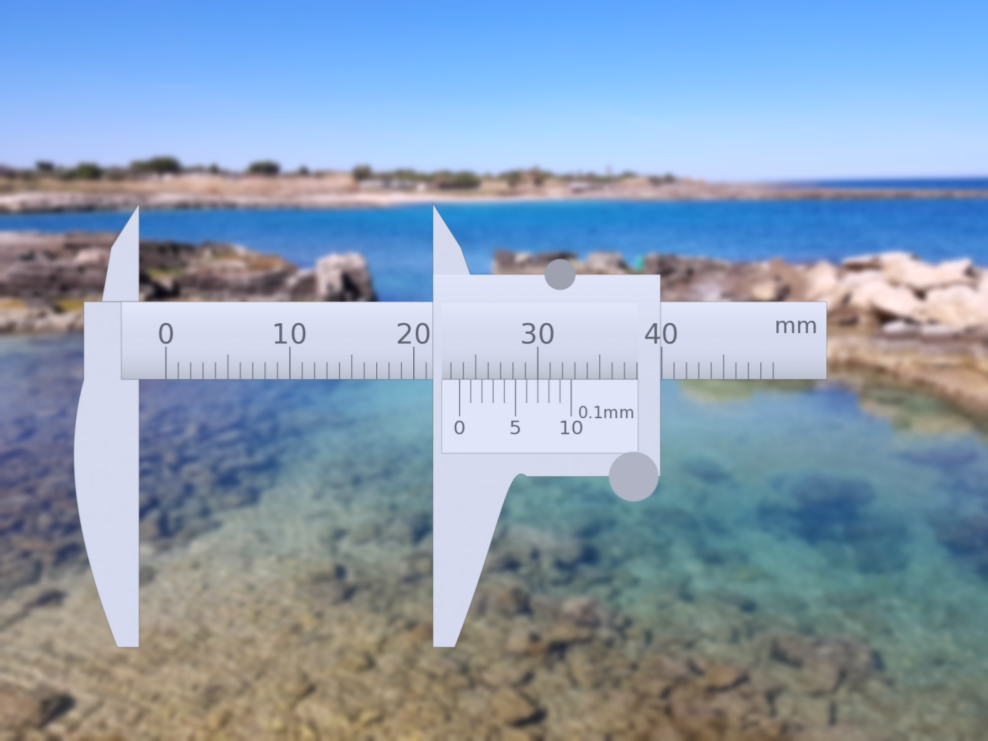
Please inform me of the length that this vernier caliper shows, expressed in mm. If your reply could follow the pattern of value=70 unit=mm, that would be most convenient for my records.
value=23.7 unit=mm
